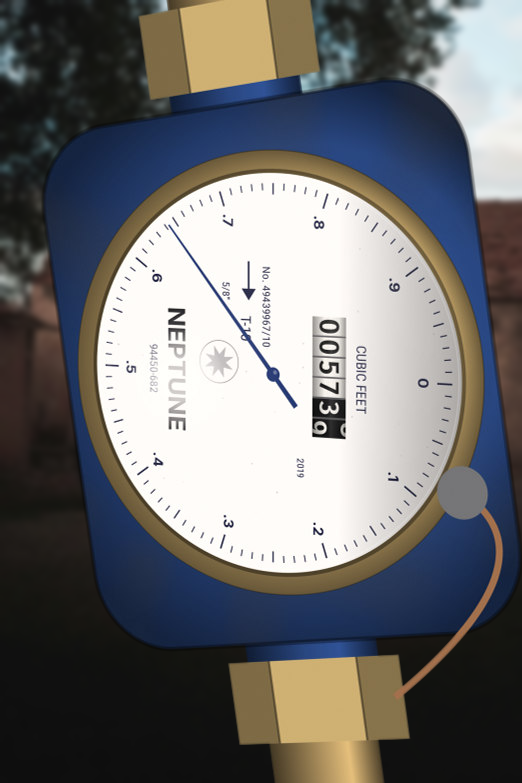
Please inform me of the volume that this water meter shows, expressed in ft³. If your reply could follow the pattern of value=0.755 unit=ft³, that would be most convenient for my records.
value=5738.64 unit=ft³
